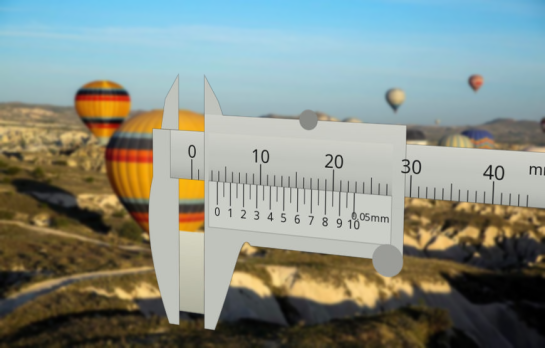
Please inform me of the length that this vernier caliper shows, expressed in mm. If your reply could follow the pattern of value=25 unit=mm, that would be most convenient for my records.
value=3.8 unit=mm
